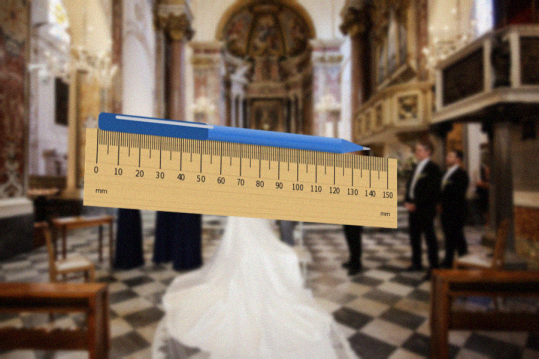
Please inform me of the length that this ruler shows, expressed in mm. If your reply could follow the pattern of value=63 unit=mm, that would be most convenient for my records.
value=140 unit=mm
